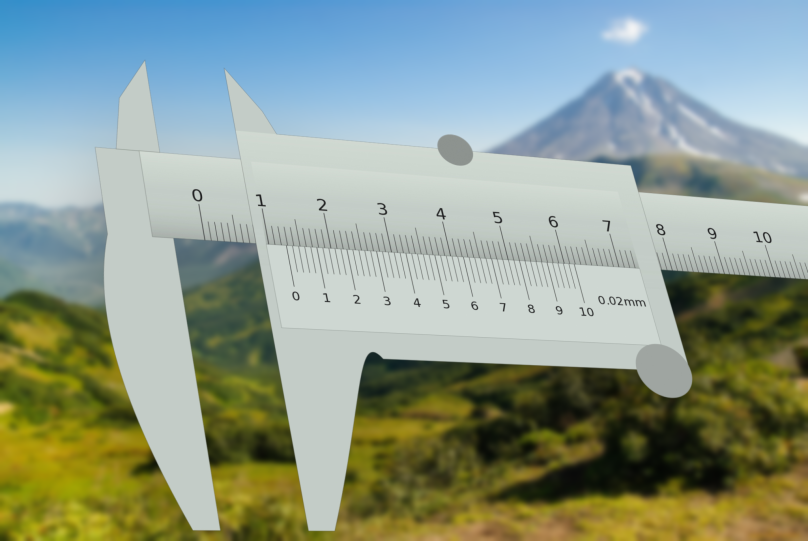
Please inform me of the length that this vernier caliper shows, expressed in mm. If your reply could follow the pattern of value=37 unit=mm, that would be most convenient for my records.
value=12.8 unit=mm
